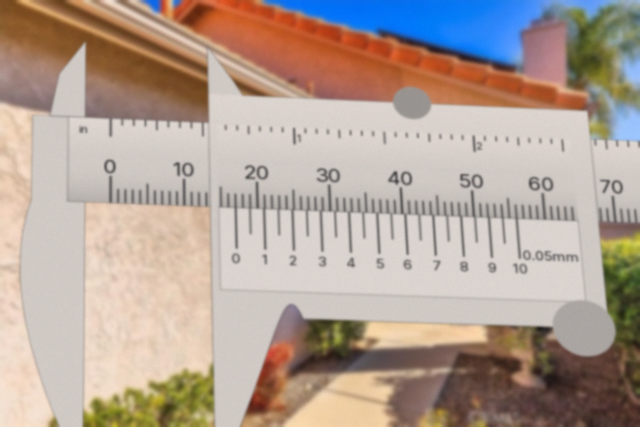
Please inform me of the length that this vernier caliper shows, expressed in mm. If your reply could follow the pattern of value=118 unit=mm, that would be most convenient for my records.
value=17.0 unit=mm
